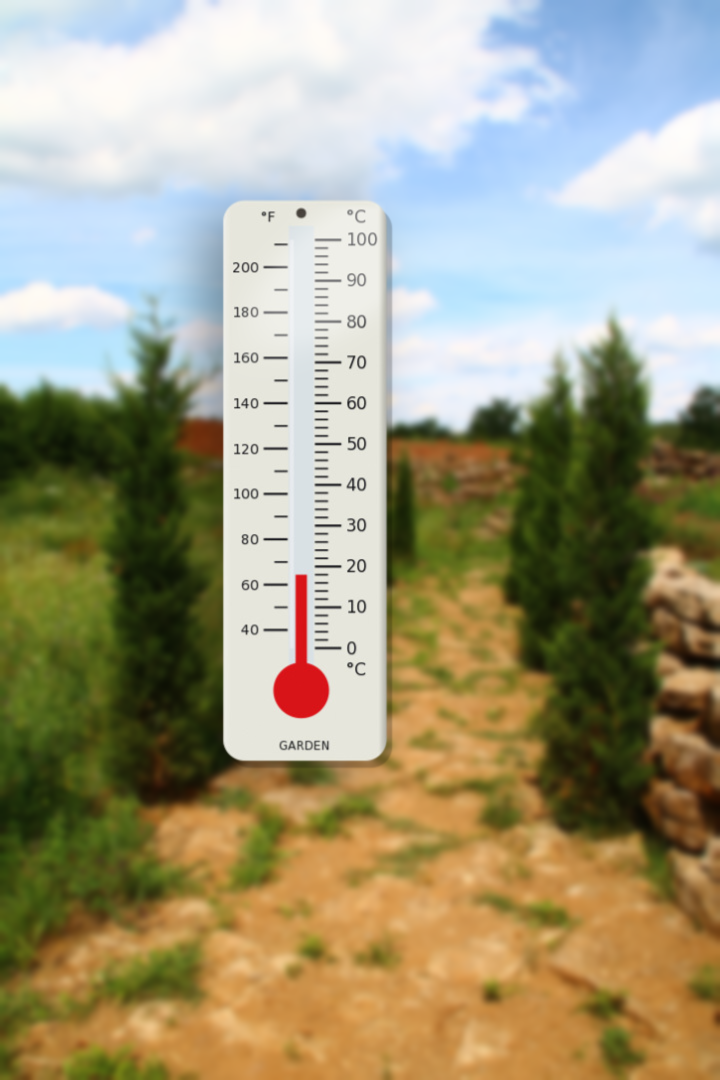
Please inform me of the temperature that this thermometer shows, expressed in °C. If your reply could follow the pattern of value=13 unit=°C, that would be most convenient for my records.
value=18 unit=°C
